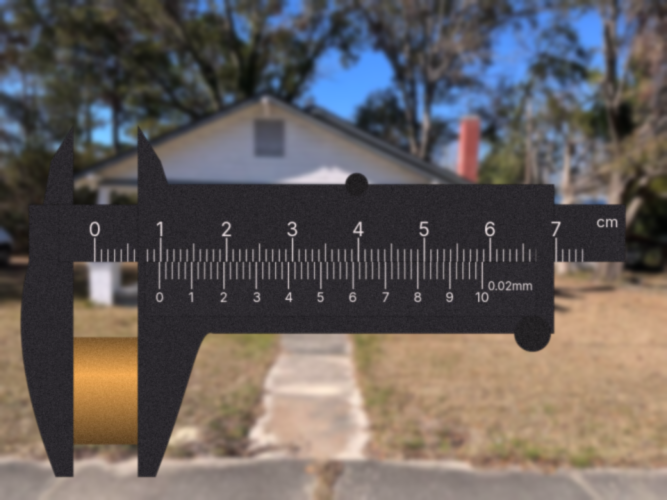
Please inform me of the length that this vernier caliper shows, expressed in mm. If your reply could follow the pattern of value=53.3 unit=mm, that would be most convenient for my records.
value=9.8 unit=mm
